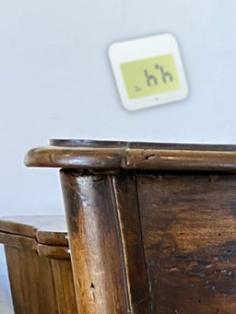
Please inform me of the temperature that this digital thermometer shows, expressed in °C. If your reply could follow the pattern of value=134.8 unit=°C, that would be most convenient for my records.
value=4.4 unit=°C
